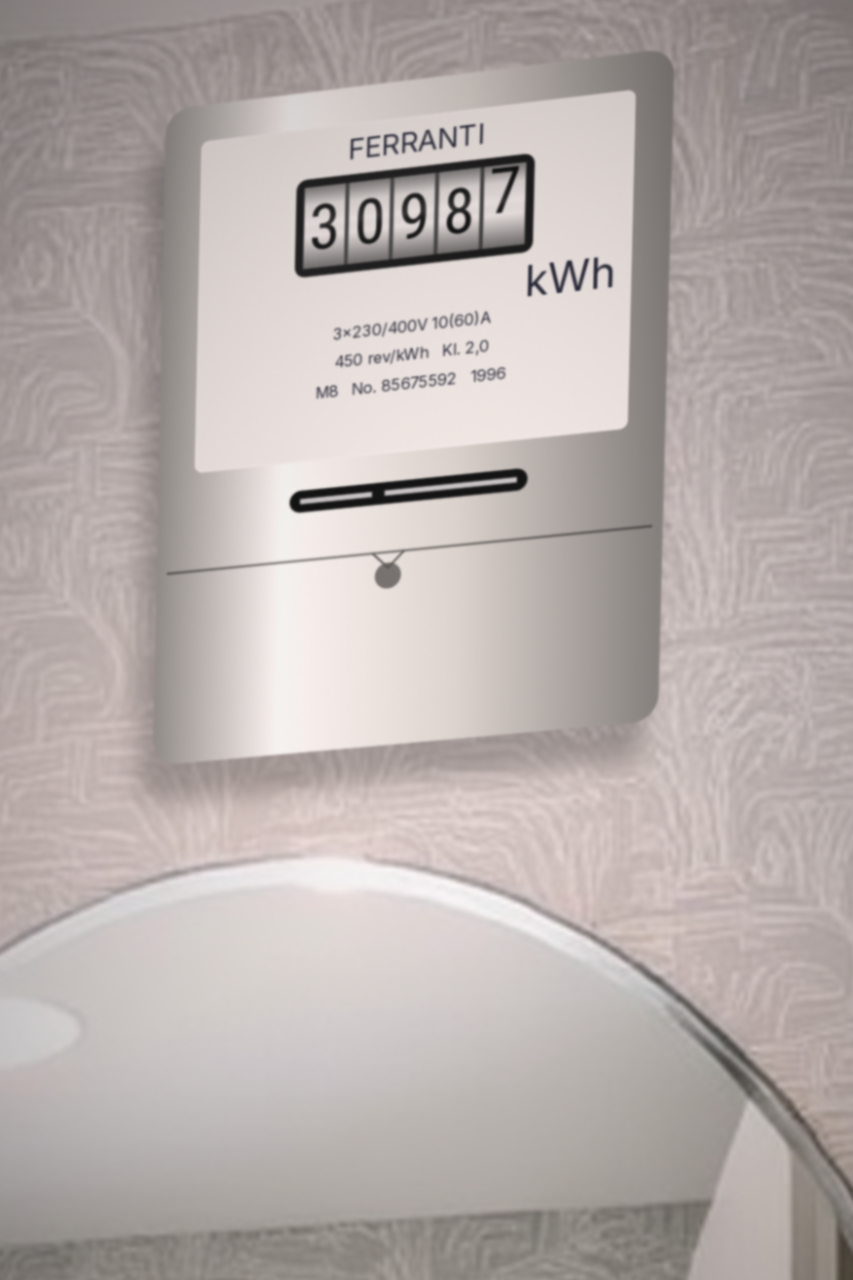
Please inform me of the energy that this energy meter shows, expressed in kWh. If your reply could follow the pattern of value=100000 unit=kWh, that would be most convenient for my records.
value=30987 unit=kWh
